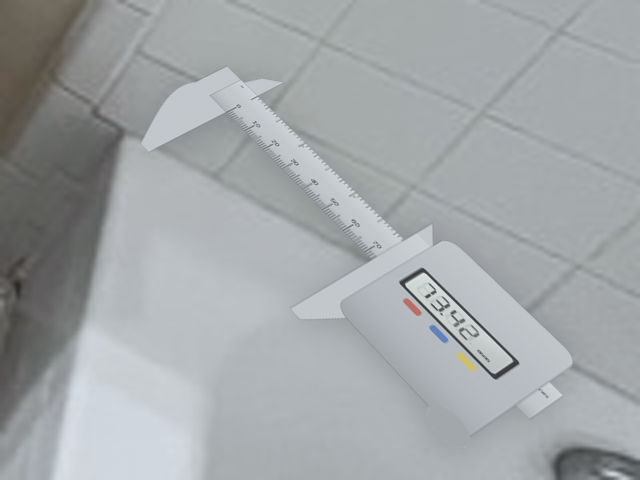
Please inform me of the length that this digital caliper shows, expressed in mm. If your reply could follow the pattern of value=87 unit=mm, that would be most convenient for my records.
value=73.42 unit=mm
